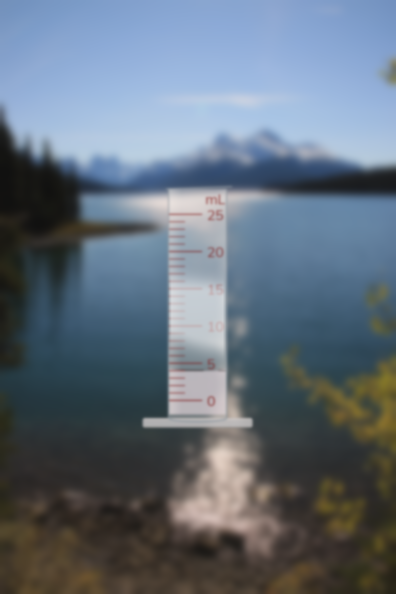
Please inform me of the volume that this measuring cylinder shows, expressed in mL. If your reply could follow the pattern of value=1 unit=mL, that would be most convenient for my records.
value=4 unit=mL
